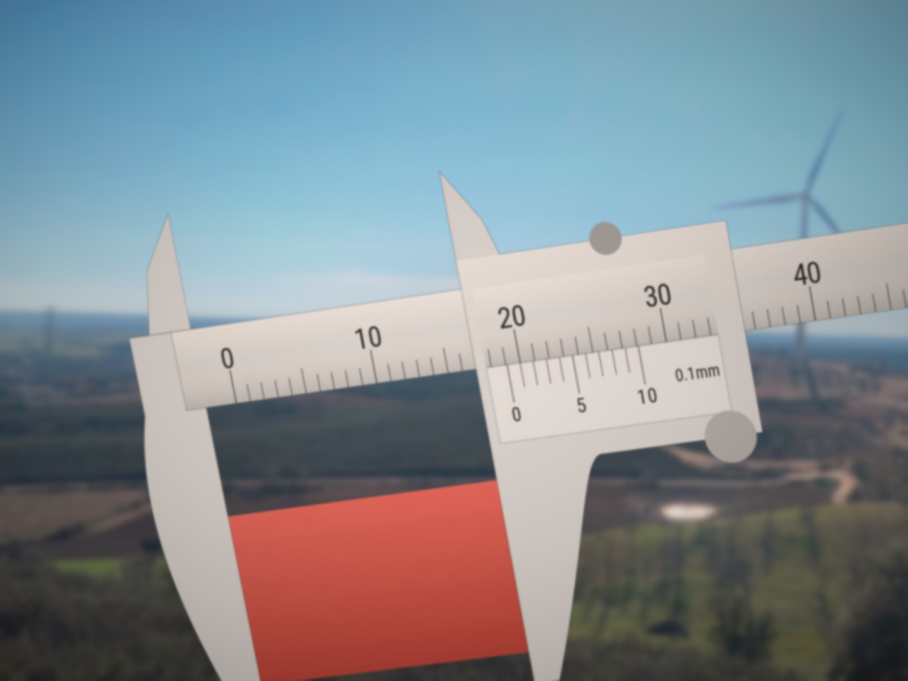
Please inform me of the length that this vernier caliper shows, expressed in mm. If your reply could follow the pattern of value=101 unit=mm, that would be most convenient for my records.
value=19.1 unit=mm
